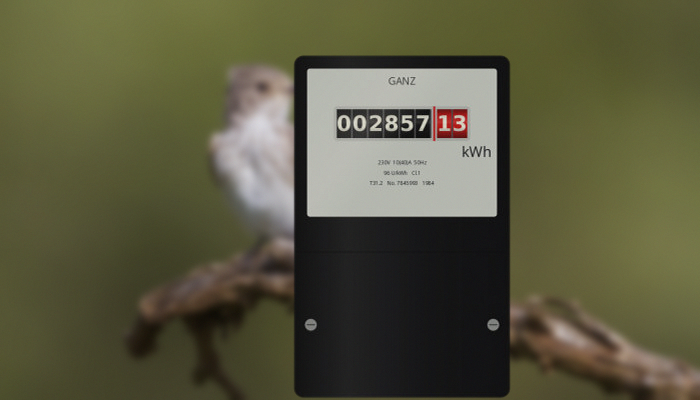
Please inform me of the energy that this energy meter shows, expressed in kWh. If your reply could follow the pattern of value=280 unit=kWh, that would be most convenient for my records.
value=2857.13 unit=kWh
